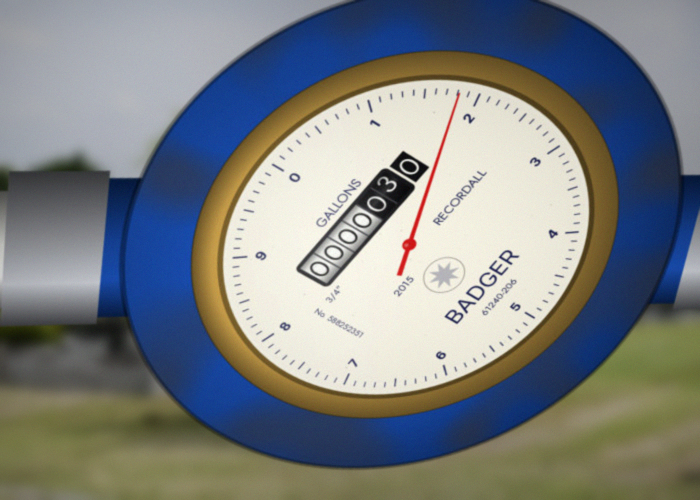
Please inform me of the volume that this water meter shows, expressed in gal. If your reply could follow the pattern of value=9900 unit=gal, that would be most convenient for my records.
value=31.8 unit=gal
